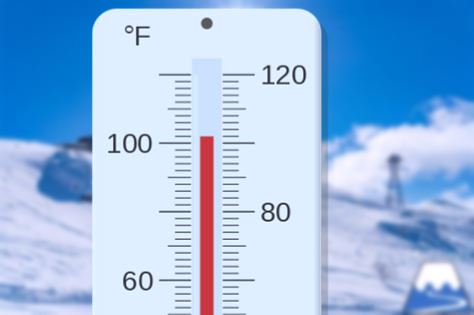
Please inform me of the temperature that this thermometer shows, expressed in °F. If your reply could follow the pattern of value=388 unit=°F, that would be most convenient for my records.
value=102 unit=°F
